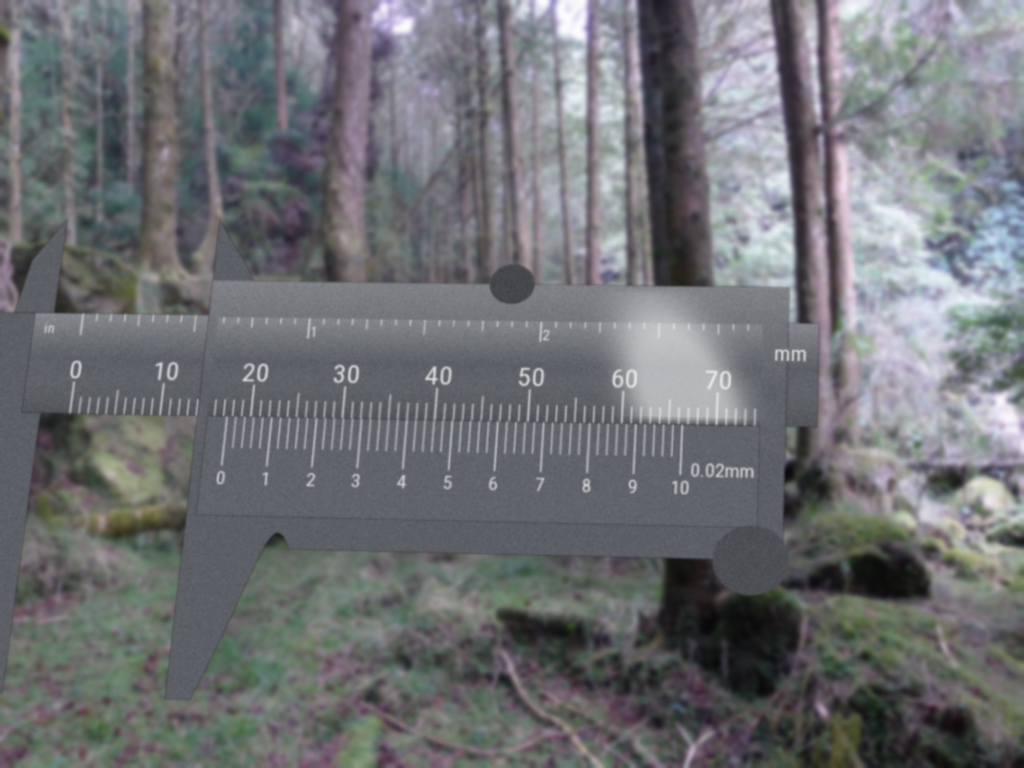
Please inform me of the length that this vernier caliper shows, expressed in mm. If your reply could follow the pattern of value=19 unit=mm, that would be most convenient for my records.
value=17.4 unit=mm
